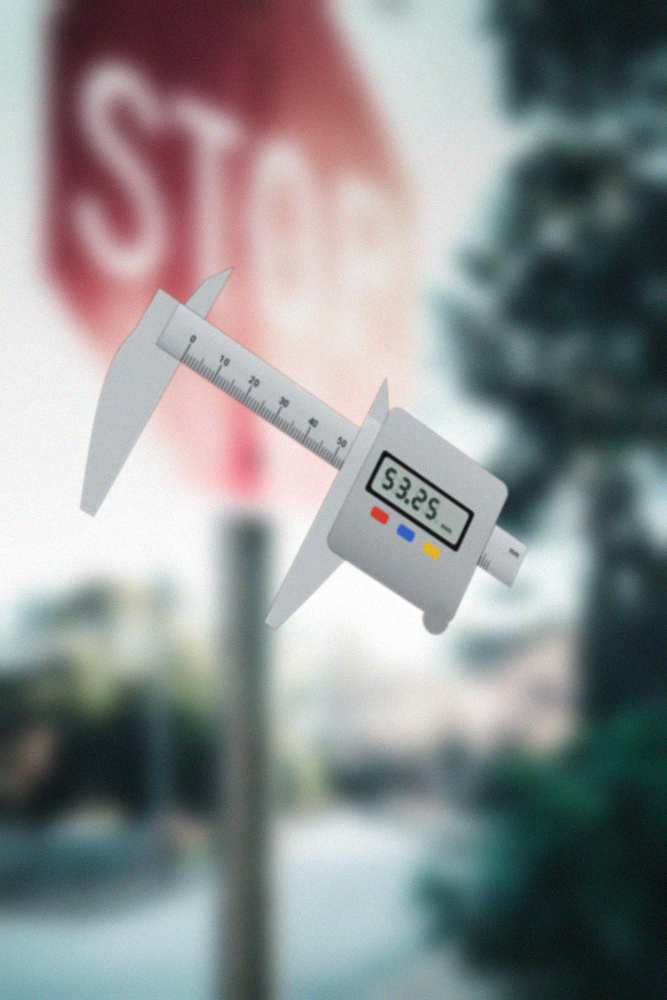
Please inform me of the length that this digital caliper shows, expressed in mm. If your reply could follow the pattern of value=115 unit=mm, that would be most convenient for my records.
value=53.25 unit=mm
